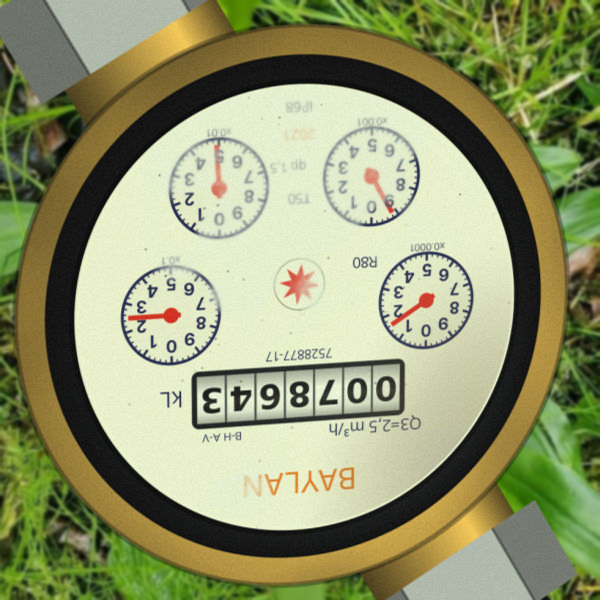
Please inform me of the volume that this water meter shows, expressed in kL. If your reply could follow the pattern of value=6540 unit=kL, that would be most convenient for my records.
value=78643.2491 unit=kL
